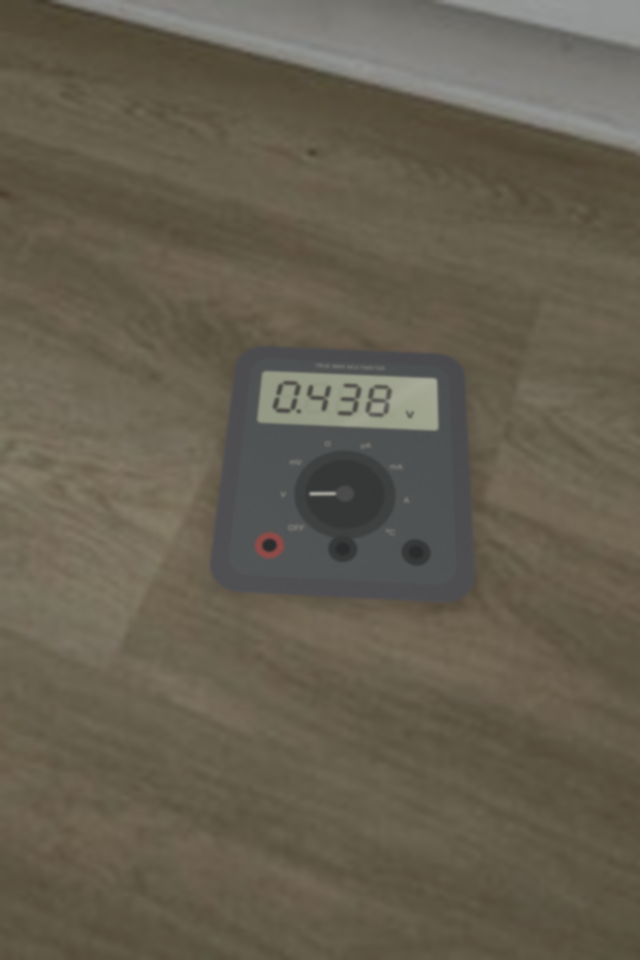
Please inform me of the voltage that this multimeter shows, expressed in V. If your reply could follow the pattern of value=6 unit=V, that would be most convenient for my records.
value=0.438 unit=V
